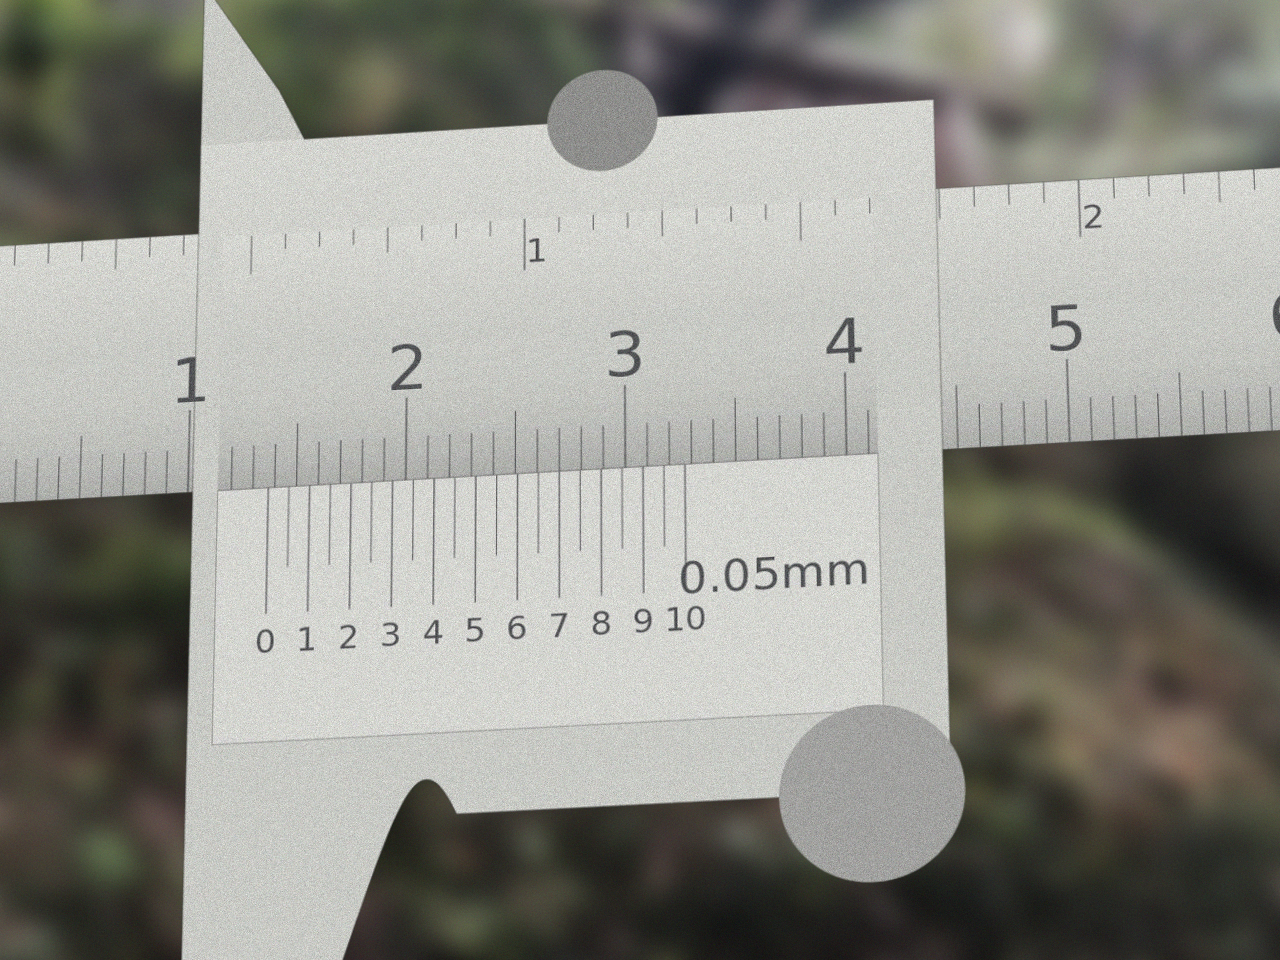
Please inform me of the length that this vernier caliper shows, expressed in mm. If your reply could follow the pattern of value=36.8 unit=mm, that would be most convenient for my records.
value=13.7 unit=mm
